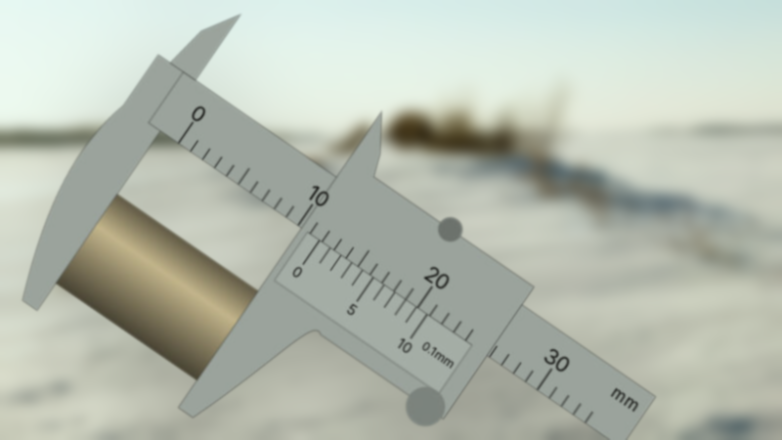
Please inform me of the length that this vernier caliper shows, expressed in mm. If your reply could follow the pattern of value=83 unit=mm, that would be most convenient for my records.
value=11.8 unit=mm
